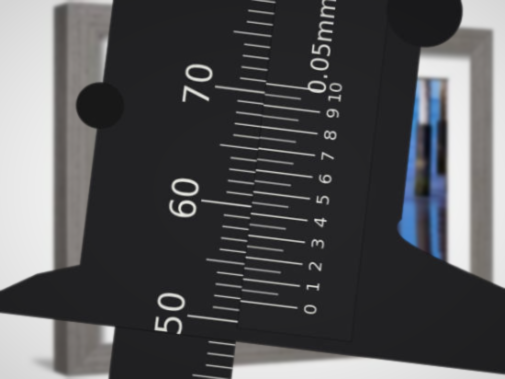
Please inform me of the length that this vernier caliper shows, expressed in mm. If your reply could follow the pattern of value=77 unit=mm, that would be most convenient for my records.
value=51.8 unit=mm
